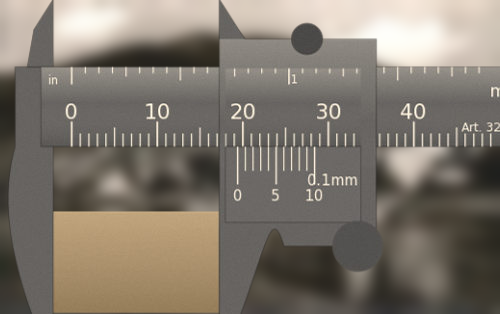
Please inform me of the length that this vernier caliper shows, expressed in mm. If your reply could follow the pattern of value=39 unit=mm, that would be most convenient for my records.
value=19.4 unit=mm
